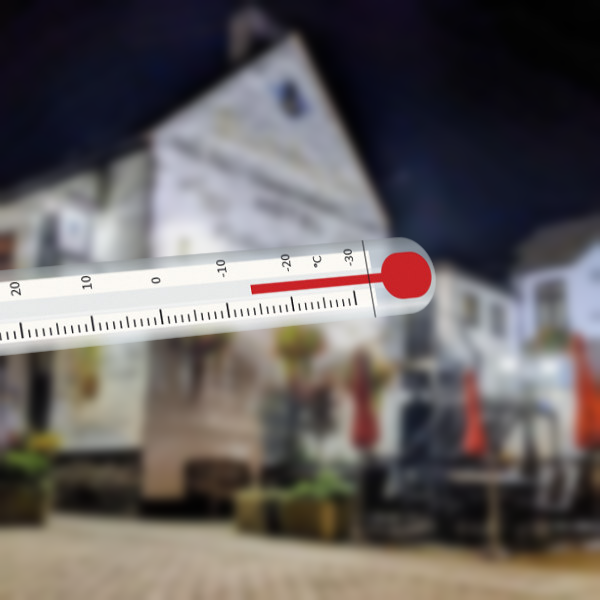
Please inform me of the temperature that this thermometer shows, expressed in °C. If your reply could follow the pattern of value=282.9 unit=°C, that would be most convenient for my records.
value=-14 unit=°C
